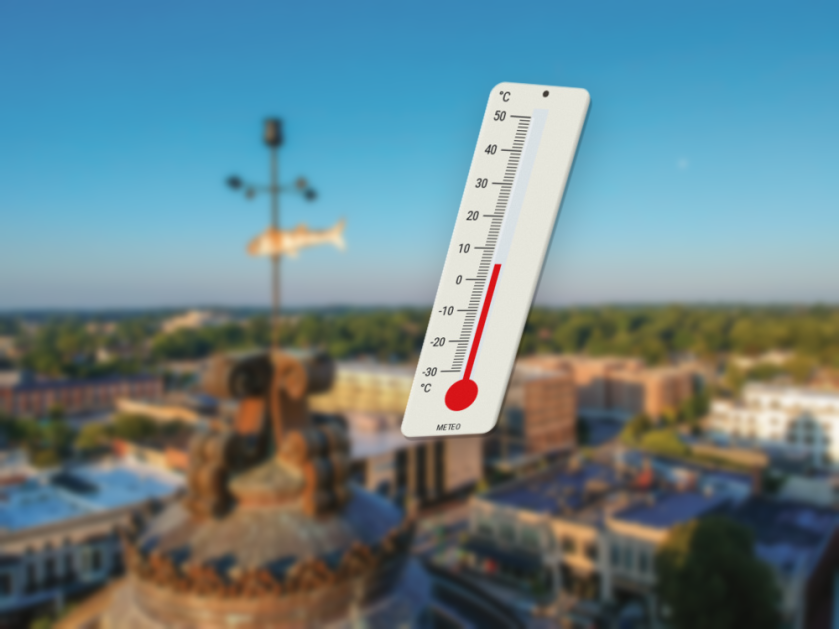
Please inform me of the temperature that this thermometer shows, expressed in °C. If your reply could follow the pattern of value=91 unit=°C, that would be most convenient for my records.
value=5 unit=°C
